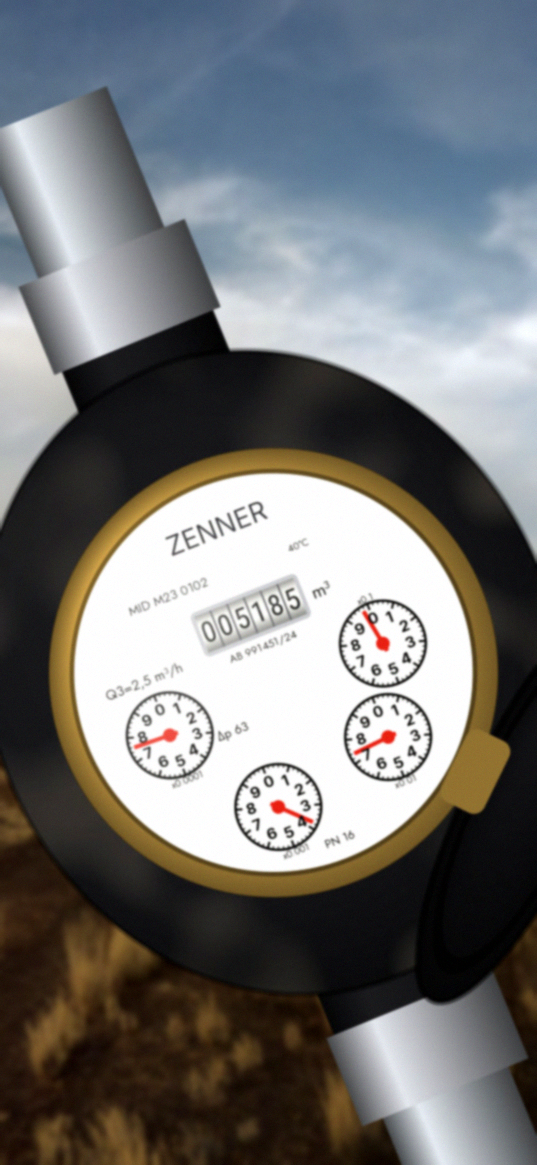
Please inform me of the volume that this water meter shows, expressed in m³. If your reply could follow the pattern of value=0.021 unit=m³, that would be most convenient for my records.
value=5184.9737 unit=m³
